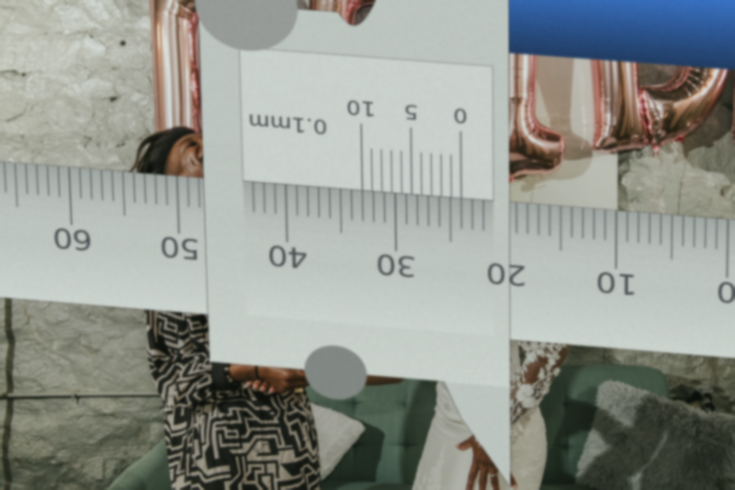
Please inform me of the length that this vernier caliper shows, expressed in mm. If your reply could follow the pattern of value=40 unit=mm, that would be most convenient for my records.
value=24.0 unit=mm
